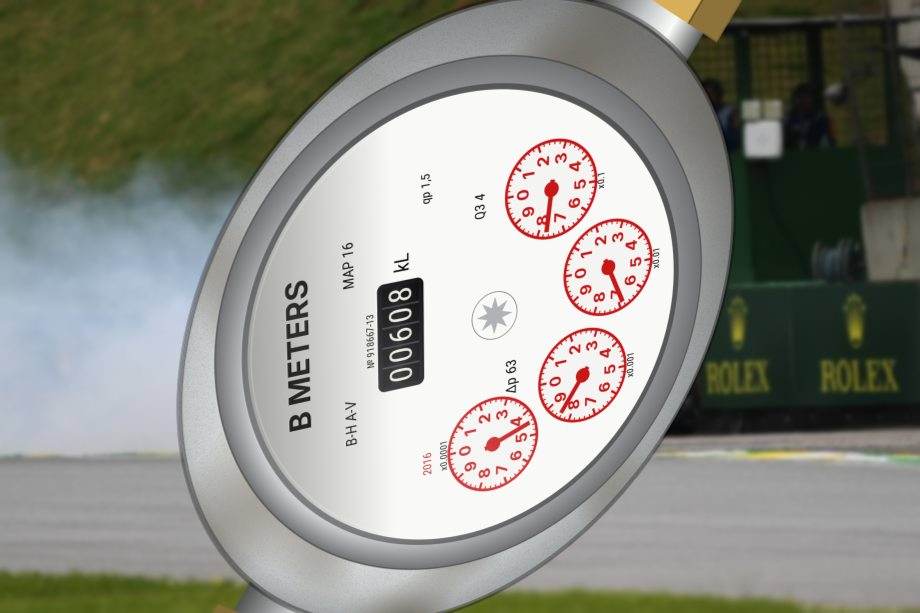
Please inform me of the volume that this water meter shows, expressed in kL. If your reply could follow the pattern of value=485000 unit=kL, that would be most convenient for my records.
value=608.7684 unit=kL
